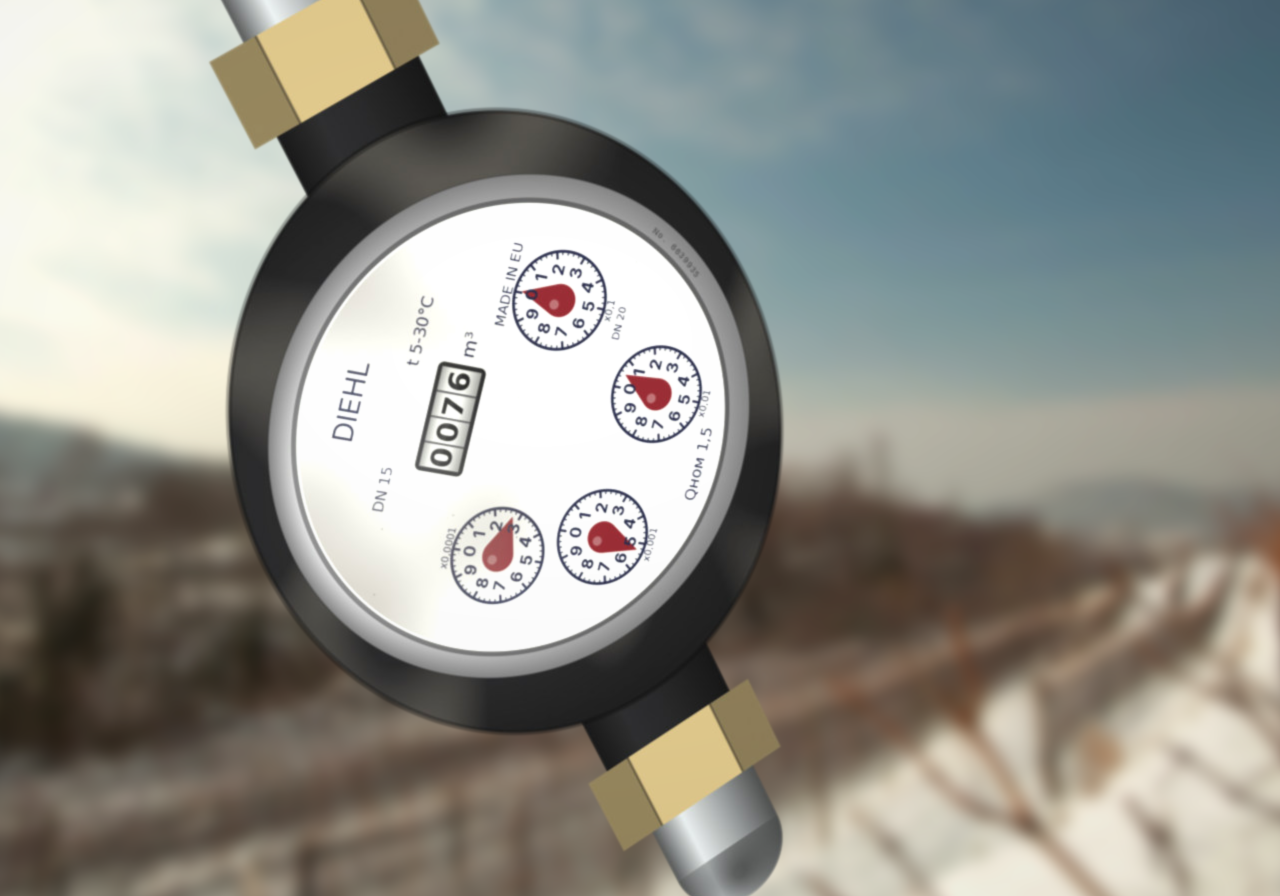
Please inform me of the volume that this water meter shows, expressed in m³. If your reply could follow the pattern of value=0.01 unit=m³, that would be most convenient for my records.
value=76.0052 unit=m³
